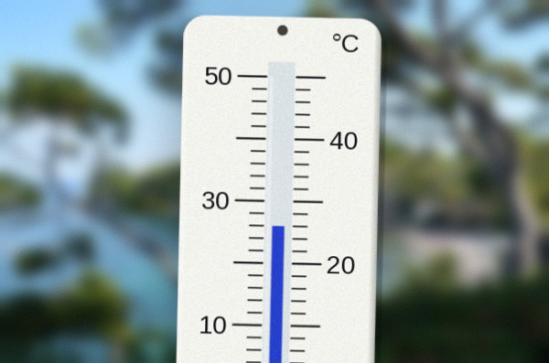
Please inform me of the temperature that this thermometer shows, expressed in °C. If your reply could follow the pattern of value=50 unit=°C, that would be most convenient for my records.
value=26 unit=°C
